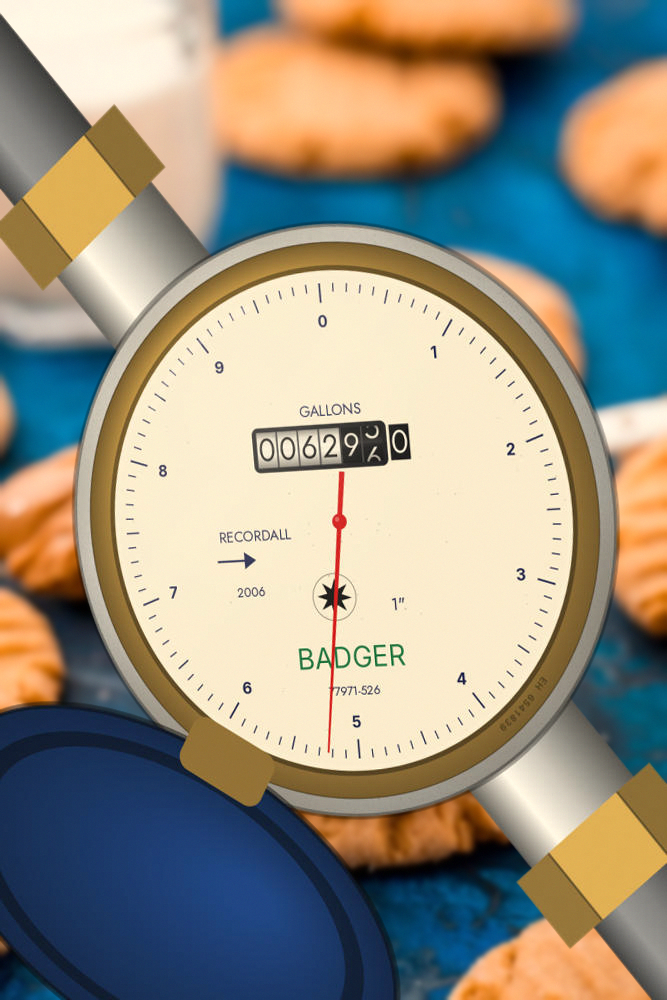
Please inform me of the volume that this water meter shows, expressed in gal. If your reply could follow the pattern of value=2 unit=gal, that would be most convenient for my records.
value=62955.2 unit=gal
